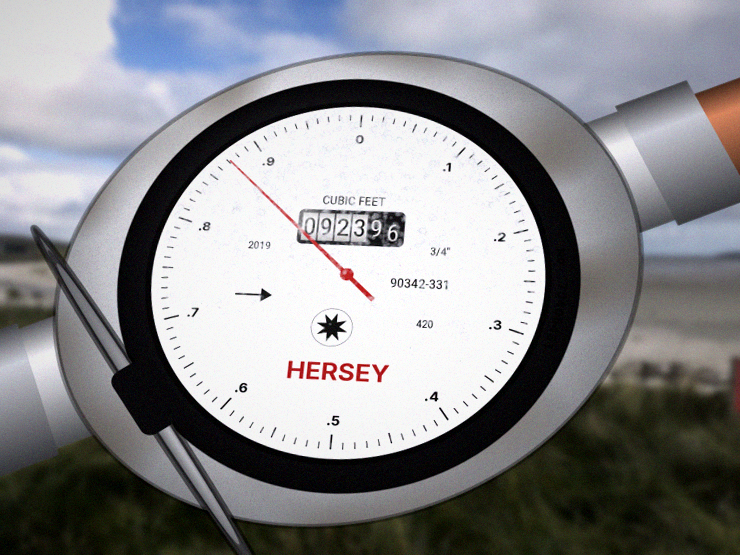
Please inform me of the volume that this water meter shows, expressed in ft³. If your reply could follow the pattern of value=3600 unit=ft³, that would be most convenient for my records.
value=92395.87 unit=ft³
